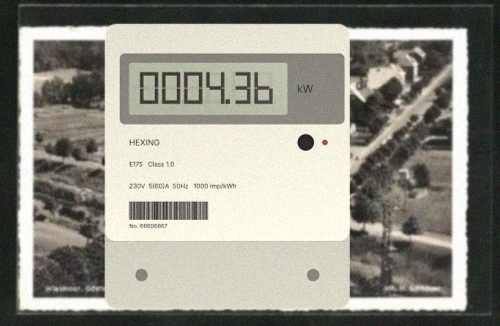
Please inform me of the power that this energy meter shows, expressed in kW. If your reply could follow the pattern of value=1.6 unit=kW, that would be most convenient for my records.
value=4.36 unit=kW
